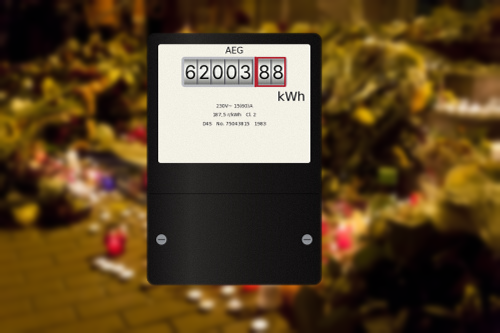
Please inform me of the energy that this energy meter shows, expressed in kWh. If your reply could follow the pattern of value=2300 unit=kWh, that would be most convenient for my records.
value=62003.88 unit=kWh
